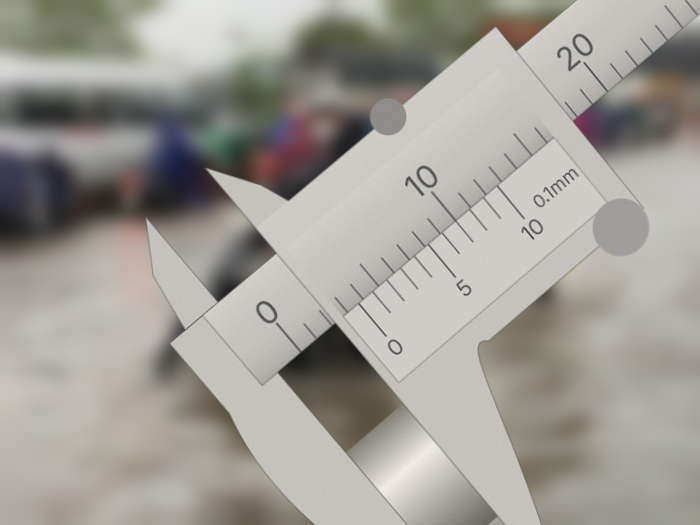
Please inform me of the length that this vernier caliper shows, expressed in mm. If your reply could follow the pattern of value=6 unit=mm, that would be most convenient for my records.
value=3.7 unit=mm
